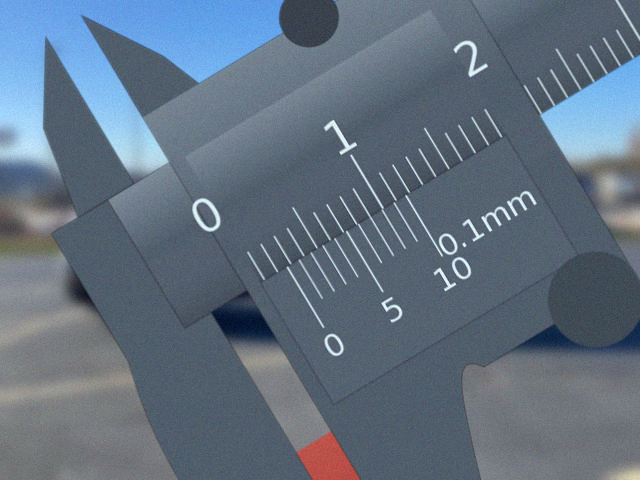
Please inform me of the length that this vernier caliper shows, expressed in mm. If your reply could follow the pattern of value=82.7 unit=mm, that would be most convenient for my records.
value=2.7 unit=mm
